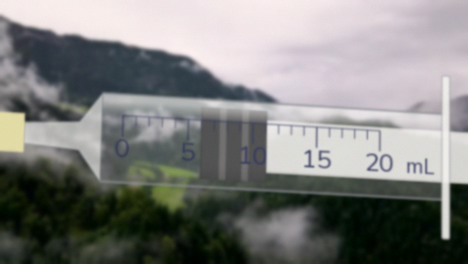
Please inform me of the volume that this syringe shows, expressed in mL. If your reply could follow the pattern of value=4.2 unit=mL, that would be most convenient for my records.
value=6 unit=mL
